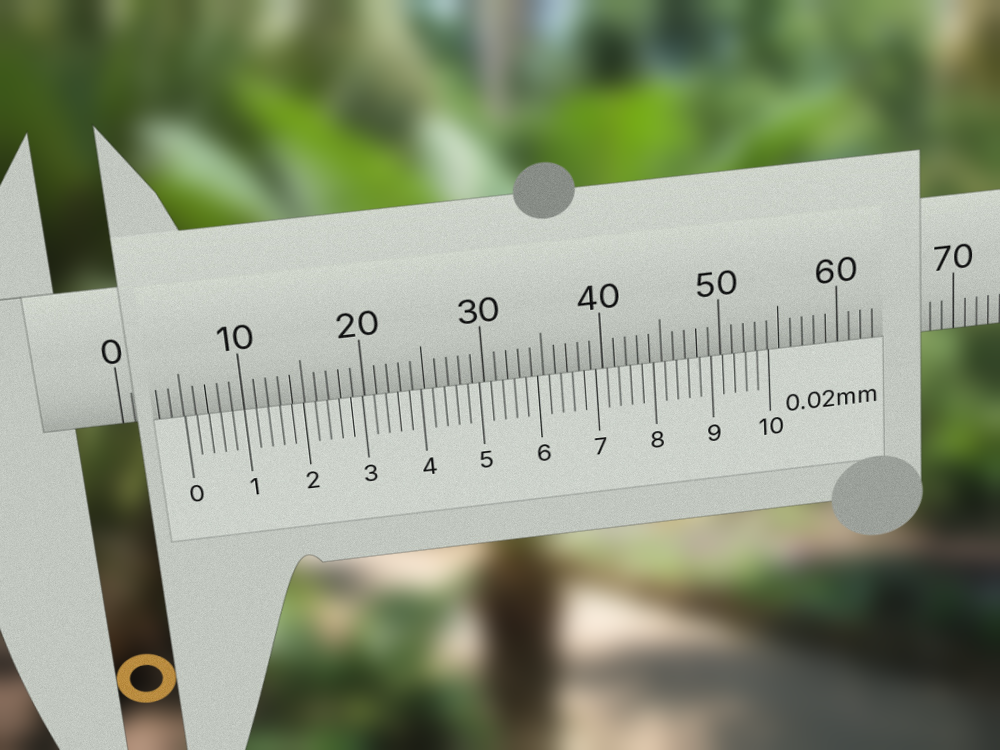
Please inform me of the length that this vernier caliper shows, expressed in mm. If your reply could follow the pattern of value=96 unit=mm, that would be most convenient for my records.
value=5.1 unit=mm
